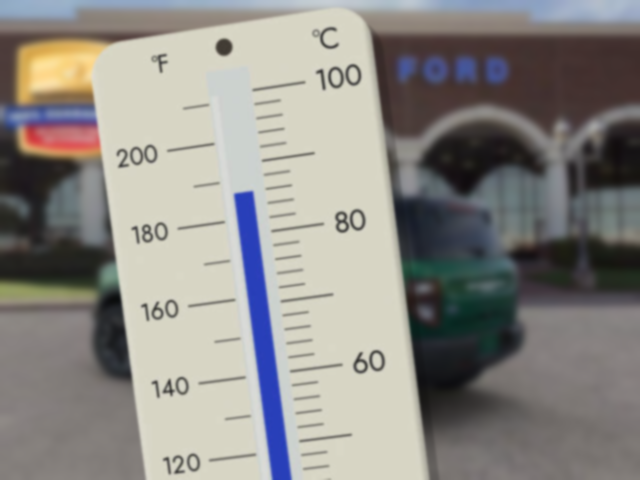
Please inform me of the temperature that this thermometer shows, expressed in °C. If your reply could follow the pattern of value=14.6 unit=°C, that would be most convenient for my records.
value=86 unit=°C
